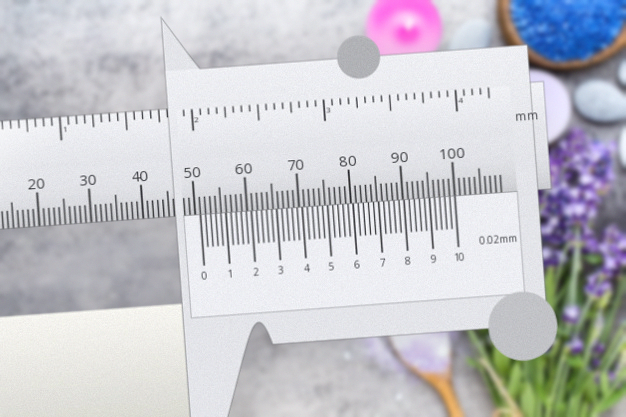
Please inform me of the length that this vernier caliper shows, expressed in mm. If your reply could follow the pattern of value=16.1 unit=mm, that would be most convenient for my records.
value=51.0 unit=mm
